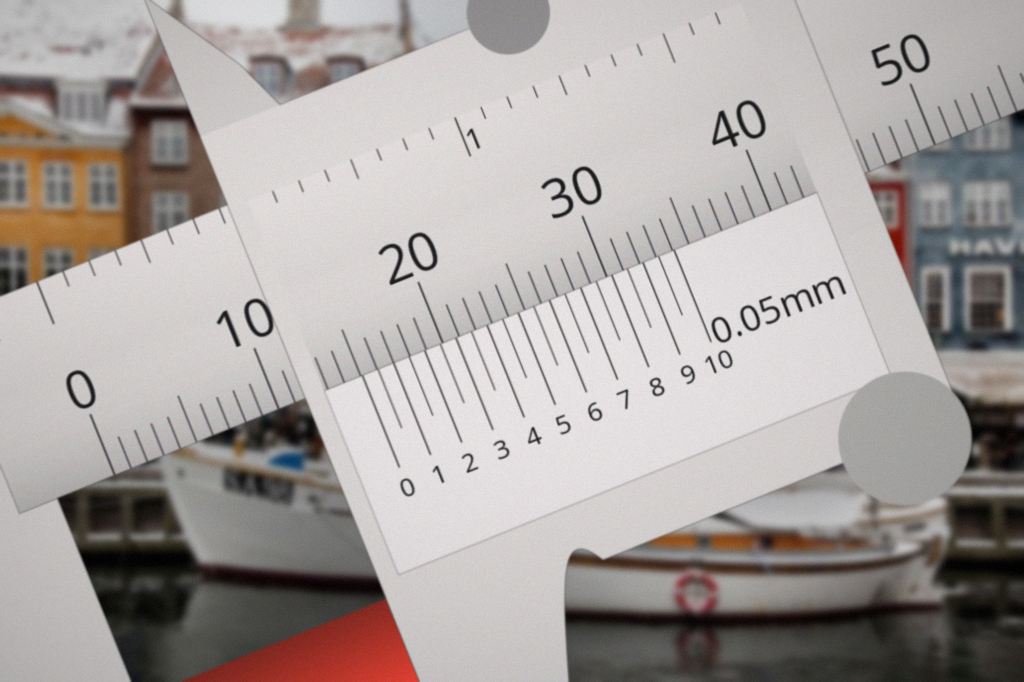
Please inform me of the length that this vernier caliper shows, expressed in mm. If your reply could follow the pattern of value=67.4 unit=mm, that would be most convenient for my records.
value=15.1 unit=mm
